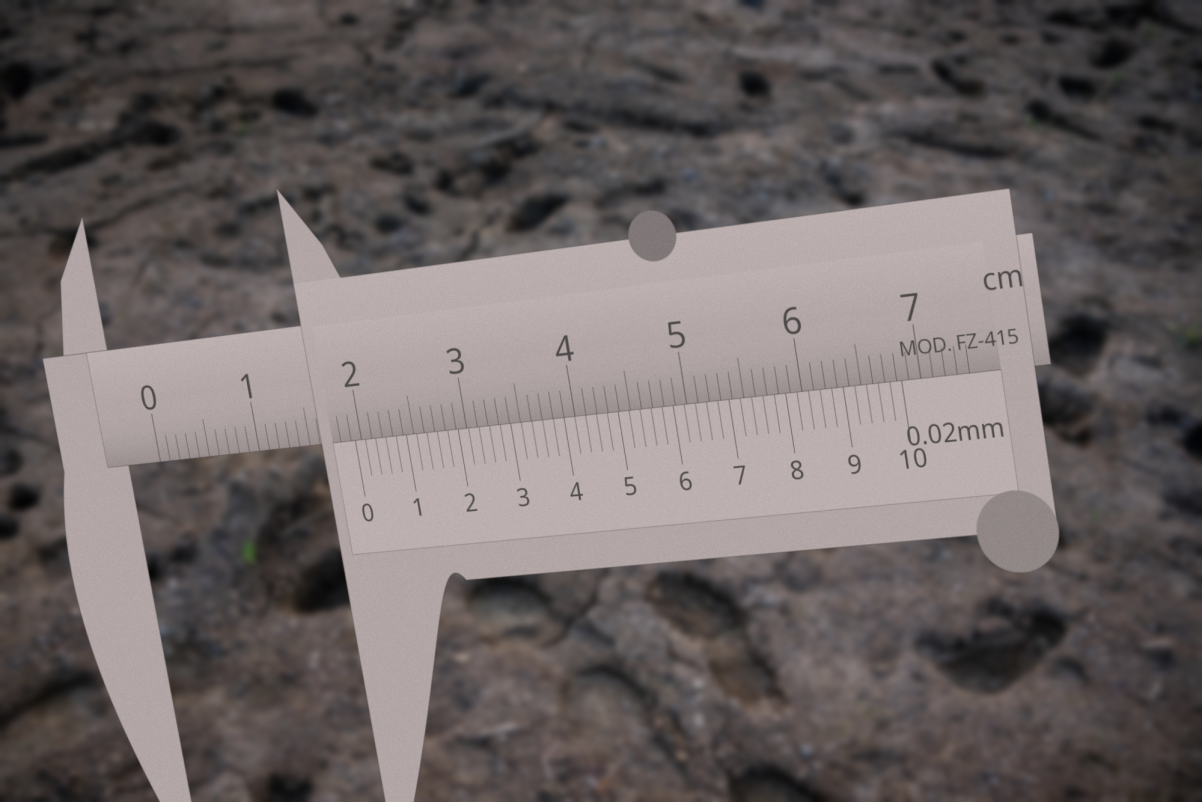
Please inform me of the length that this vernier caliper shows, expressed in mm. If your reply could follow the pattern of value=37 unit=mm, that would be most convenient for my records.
value=19.4 unit=mm
